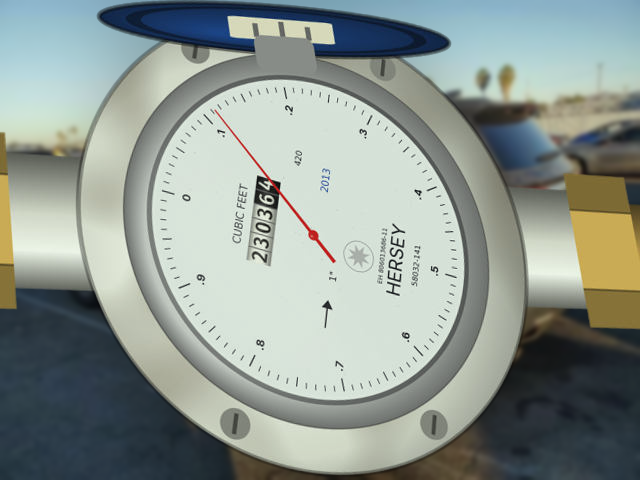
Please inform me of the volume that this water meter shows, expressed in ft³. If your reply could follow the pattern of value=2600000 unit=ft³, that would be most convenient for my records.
value=230364.11 unit=ft³
